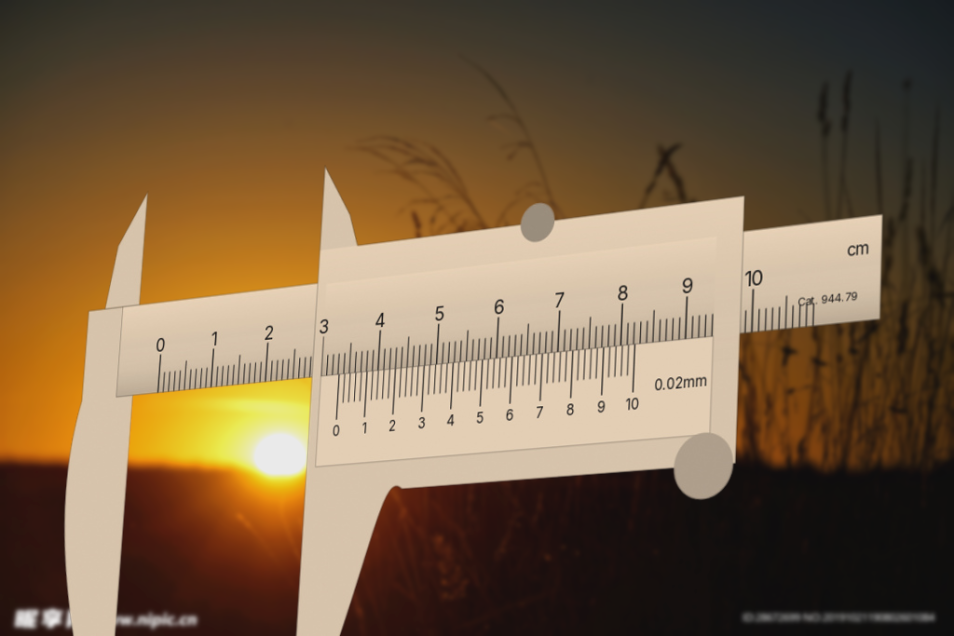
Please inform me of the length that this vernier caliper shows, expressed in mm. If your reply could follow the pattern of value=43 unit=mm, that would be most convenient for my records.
value=33.2 unit=mm
